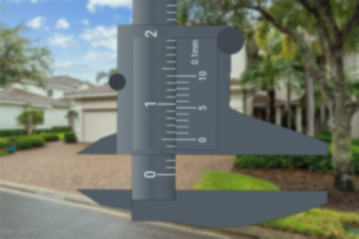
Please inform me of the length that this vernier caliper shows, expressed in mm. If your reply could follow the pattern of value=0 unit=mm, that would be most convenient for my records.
value=5.0 unit=mm
